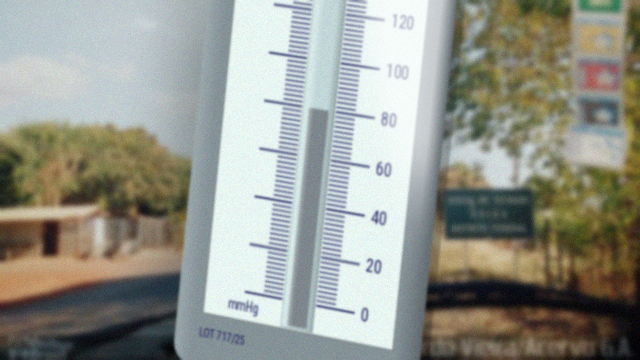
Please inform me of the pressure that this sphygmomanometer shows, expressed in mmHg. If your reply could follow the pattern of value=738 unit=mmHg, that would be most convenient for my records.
value=80 unit=mmHg
